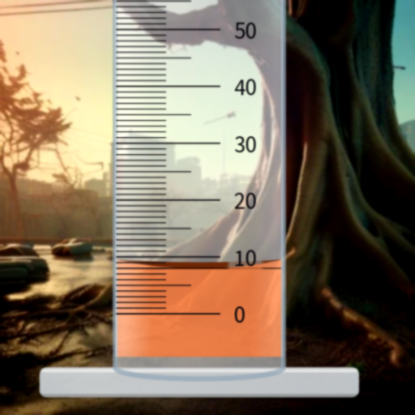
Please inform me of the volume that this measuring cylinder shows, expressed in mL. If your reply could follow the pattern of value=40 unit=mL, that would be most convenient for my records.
value=8 unit=mL
